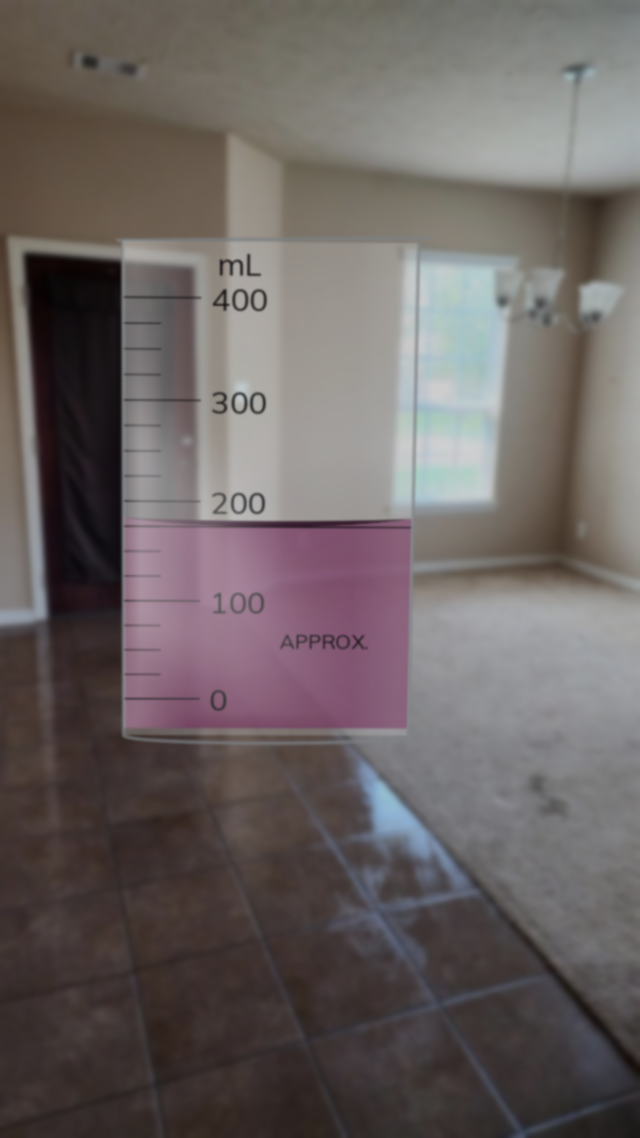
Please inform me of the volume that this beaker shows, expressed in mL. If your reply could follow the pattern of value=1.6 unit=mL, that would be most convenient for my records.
value=175 unit=mL
